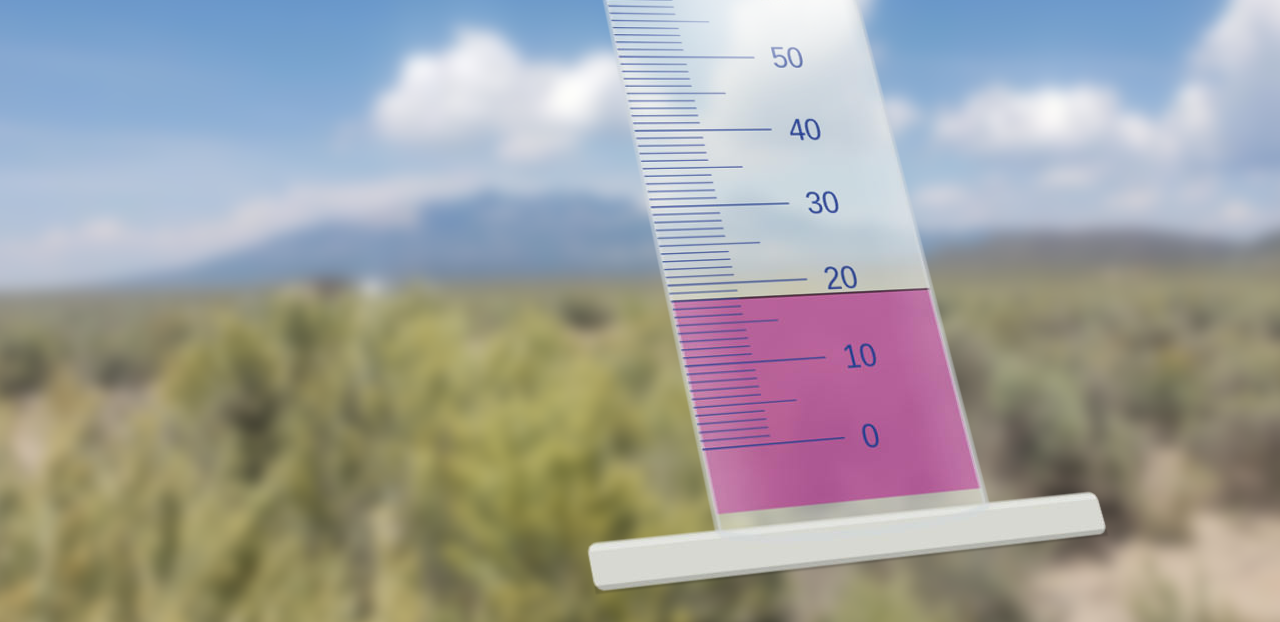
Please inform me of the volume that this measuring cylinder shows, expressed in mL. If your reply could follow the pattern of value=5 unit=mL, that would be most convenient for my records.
value=18 unit=mL
